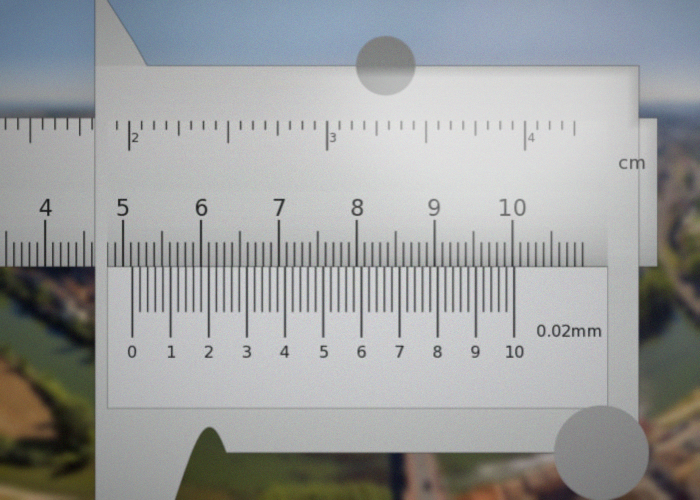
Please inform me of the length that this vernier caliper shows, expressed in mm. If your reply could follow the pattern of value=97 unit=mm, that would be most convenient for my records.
value=51.2 unit=mm
